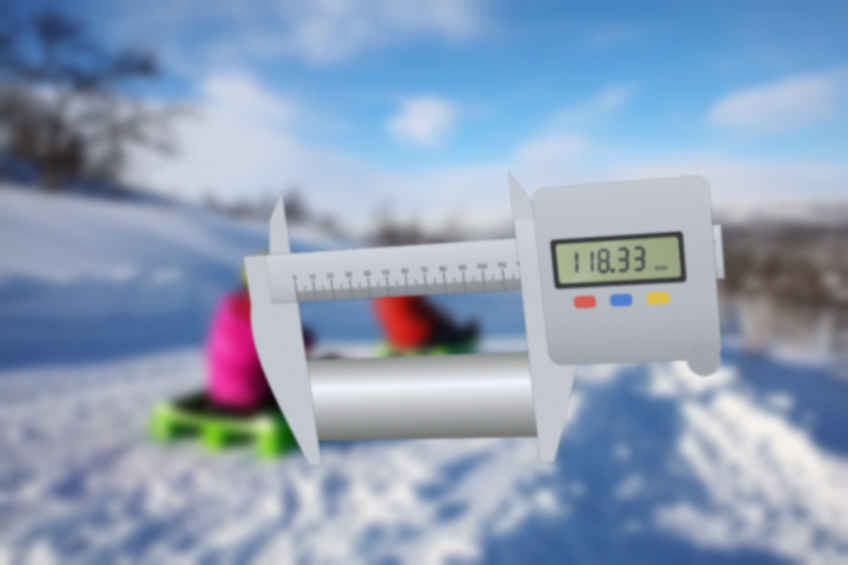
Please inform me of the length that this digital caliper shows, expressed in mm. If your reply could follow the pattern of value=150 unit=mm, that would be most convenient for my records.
value=118.33 unit=mm
